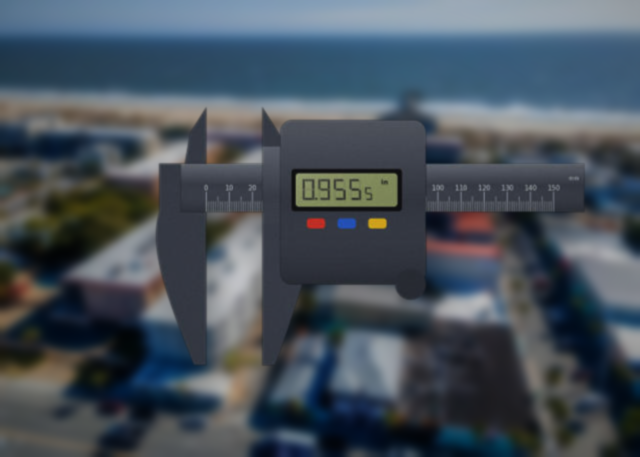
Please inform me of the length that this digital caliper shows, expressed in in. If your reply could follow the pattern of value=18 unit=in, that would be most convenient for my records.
value=0.9555 unit=in
